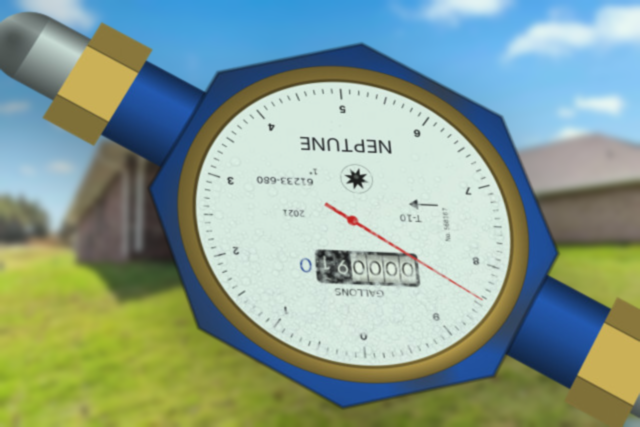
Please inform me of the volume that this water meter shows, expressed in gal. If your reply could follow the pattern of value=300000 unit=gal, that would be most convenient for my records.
value=908.4 unit=gal
